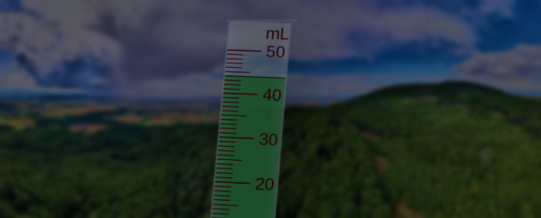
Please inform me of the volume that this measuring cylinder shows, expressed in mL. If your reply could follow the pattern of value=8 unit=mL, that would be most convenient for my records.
value=44 unit=mL
